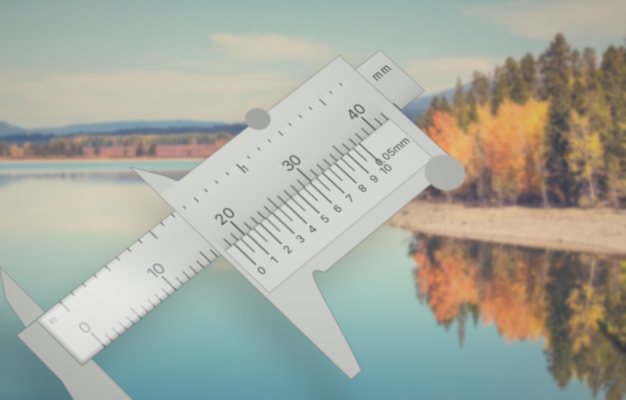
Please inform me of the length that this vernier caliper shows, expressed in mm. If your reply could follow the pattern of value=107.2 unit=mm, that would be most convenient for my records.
value=18.4 unit=mm
